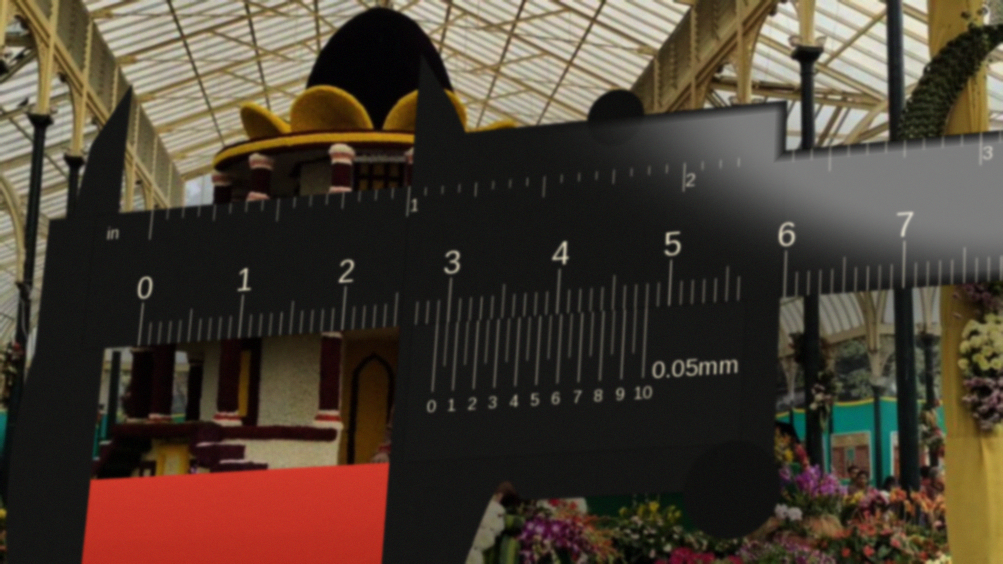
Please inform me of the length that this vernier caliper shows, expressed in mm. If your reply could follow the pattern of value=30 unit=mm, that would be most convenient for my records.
value=29.0 unit=mm
